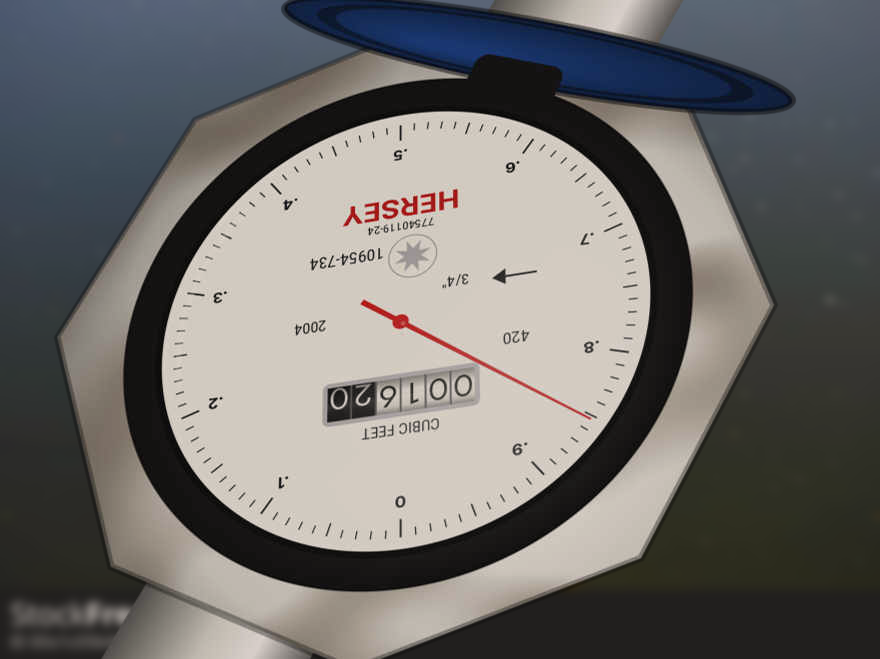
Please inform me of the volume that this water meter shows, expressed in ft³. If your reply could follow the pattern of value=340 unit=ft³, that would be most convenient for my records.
value=1619.85 unit=ft³
